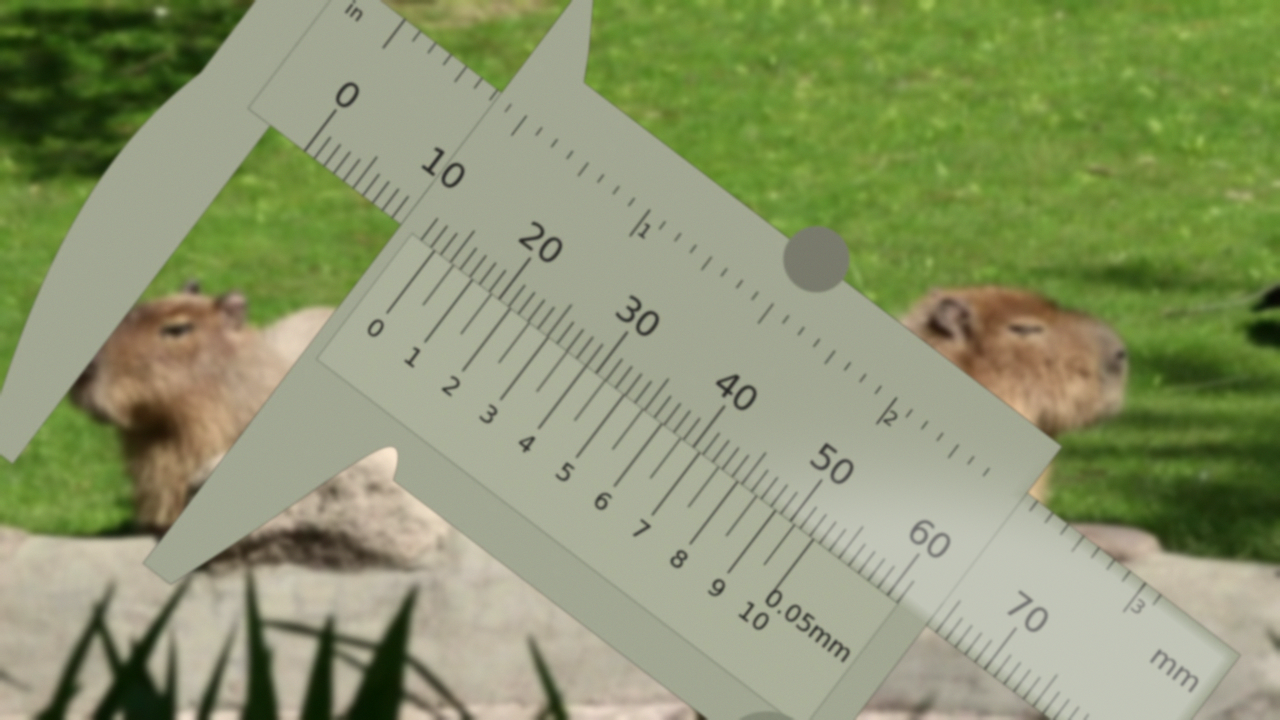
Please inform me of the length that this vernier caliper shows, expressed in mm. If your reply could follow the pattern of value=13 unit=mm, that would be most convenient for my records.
value=13.4 unit=mm
